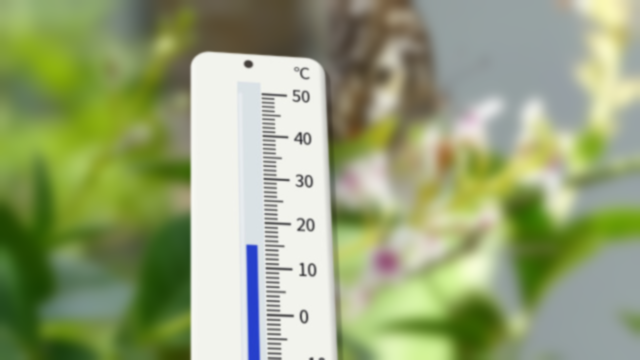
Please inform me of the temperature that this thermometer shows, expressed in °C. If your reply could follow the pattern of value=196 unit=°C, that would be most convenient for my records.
value=15 unit=°C
